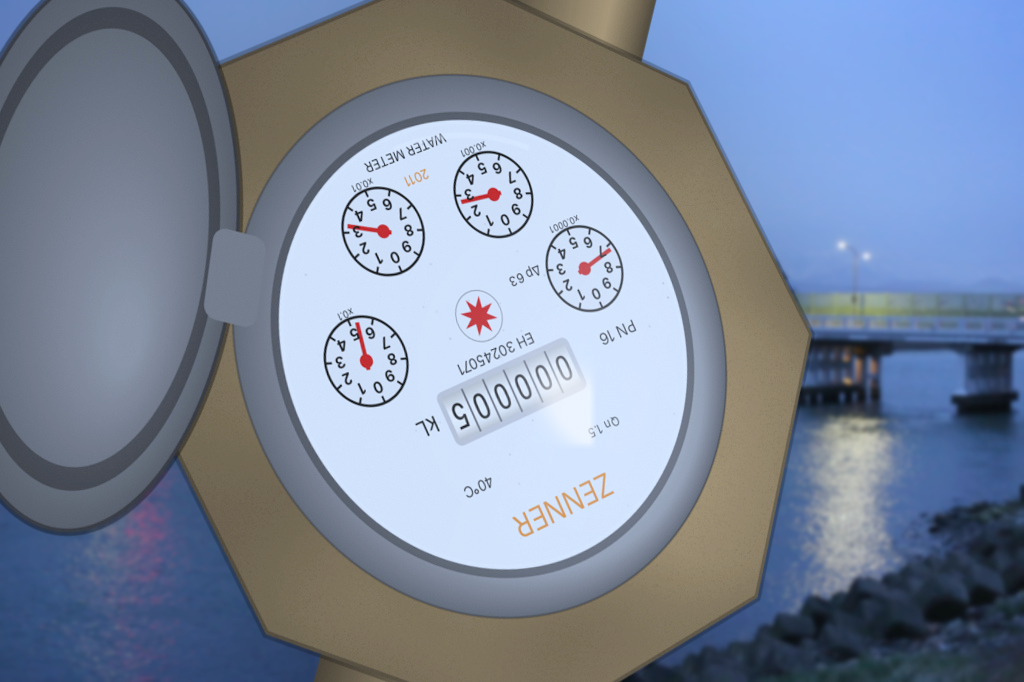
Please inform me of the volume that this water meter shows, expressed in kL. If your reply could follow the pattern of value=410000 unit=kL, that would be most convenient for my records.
value=5.5327 unit=kL
